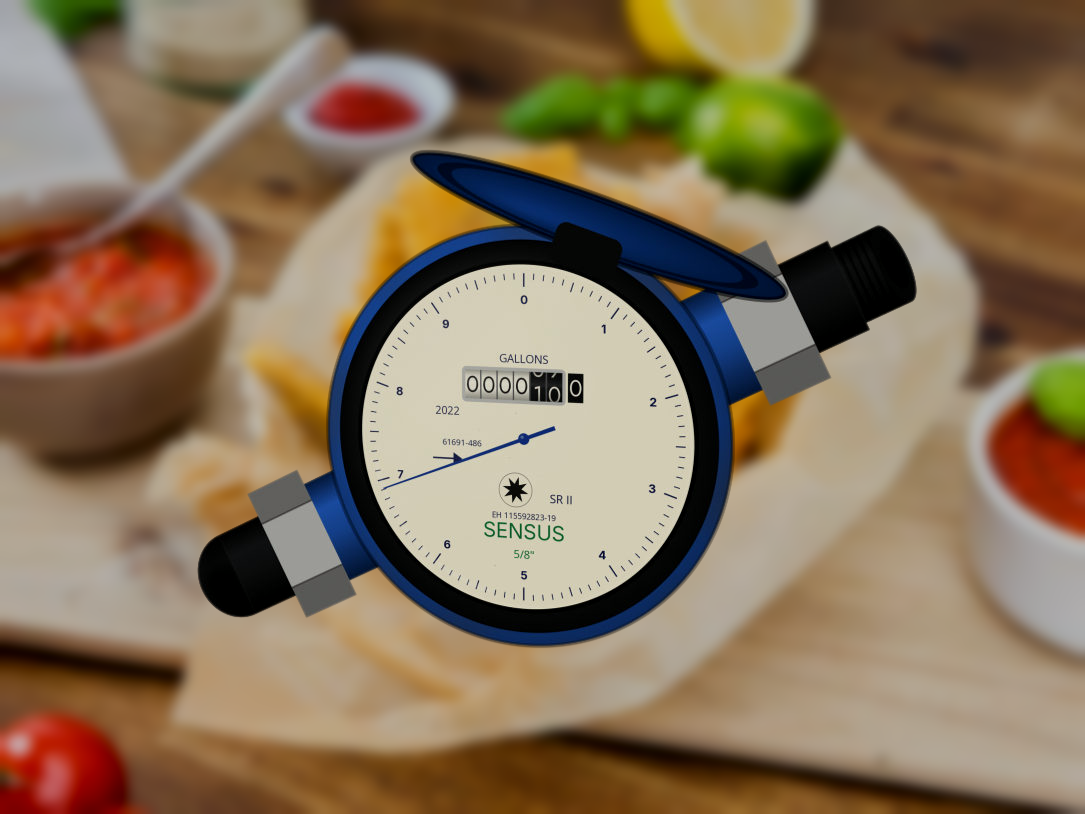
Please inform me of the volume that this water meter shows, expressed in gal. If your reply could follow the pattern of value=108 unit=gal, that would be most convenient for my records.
value=96.9 unit=gal
